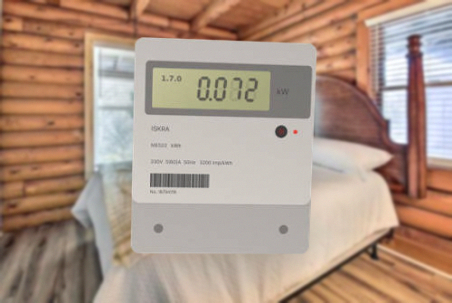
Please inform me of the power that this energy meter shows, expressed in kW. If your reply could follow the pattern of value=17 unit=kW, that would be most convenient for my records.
value=0.072 unit=kW
